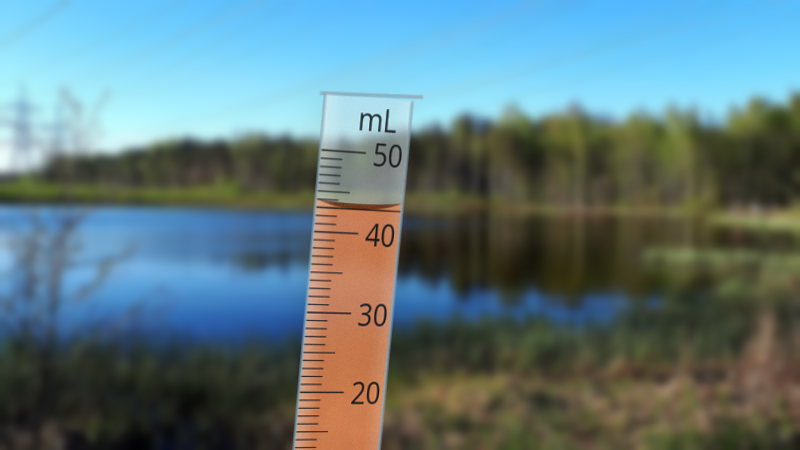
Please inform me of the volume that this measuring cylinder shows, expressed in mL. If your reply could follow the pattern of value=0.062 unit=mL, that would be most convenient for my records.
value=43 unit=mL
